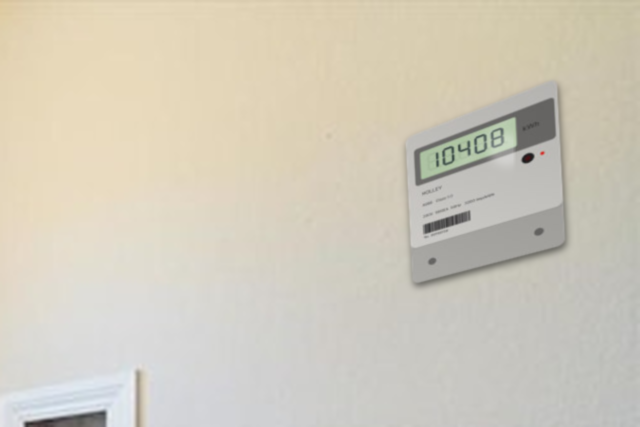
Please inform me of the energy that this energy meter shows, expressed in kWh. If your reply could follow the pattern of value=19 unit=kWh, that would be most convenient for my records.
value=10408 unit=kWh
